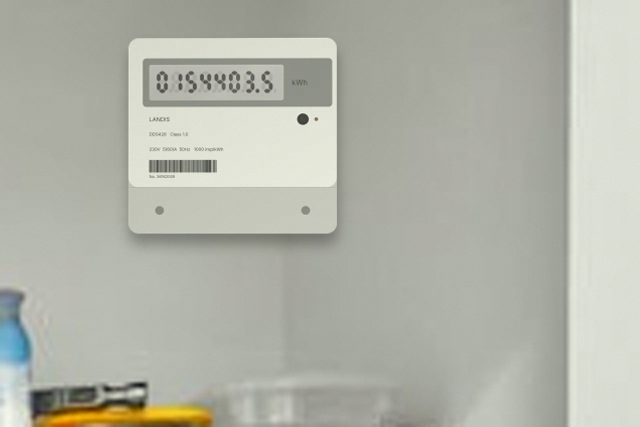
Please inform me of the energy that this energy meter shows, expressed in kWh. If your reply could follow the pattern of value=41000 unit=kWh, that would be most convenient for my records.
value=154403.5 unit=kWh
